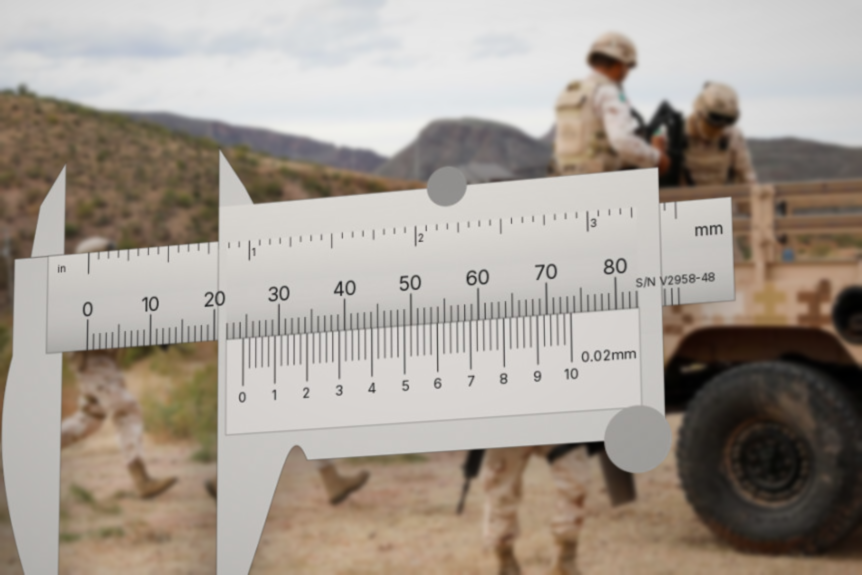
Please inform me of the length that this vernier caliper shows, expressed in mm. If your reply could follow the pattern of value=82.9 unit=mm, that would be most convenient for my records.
value=24.5 unit=mm
